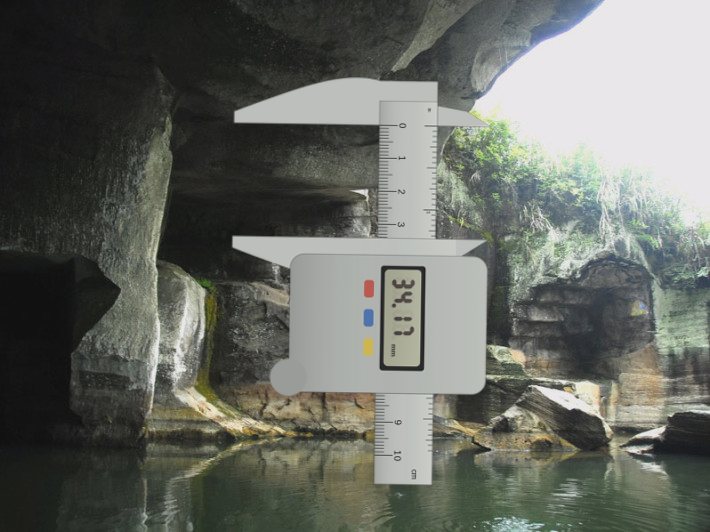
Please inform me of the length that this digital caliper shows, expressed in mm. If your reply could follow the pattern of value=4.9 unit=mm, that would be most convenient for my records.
value=34.17 unit=mm
